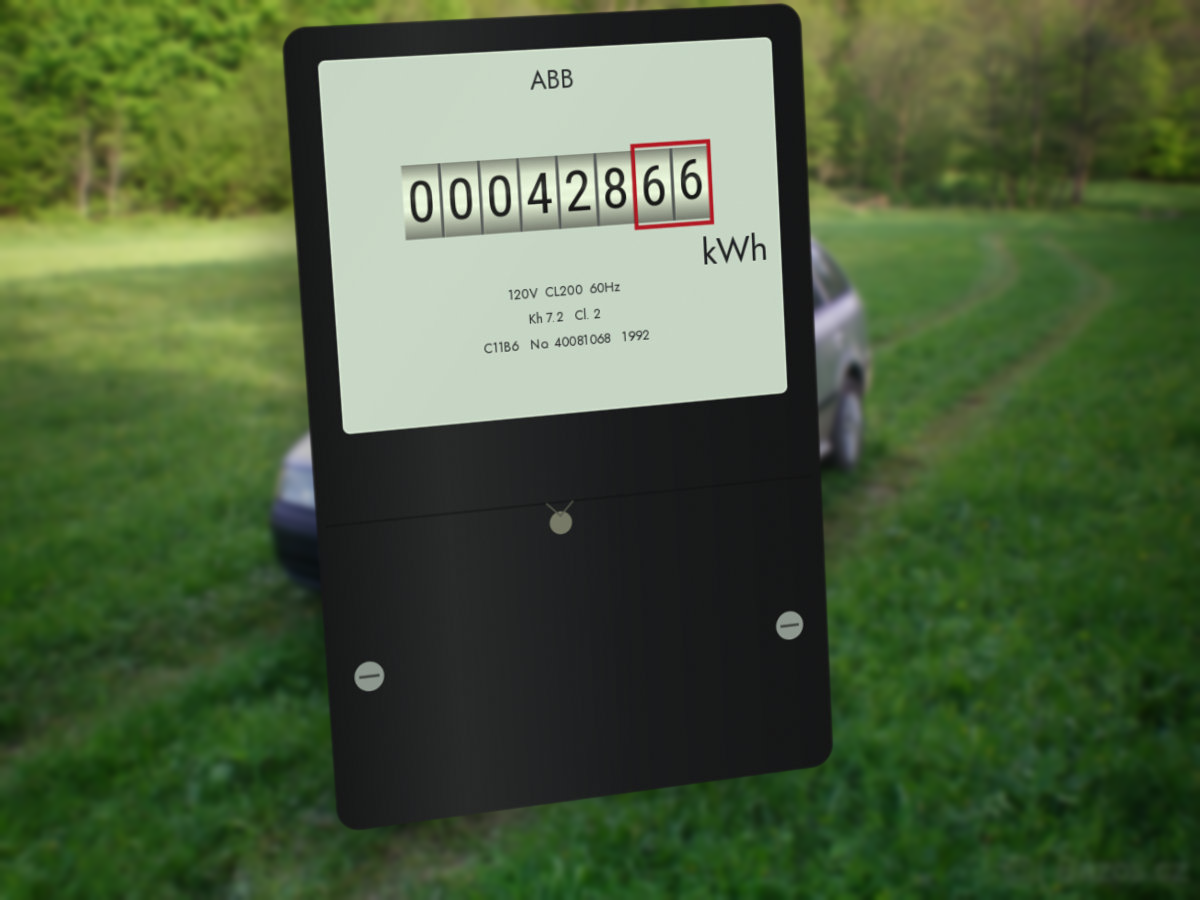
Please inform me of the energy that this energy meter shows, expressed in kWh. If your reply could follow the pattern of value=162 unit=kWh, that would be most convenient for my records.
value=428.66 unit=kWh
